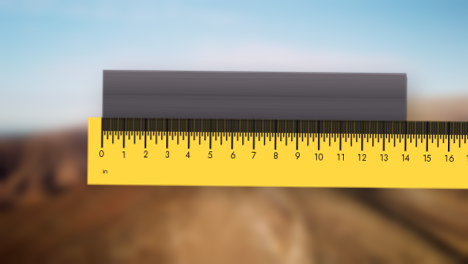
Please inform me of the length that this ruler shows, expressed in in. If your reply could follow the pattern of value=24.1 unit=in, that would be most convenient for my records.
value=14 unit=in
